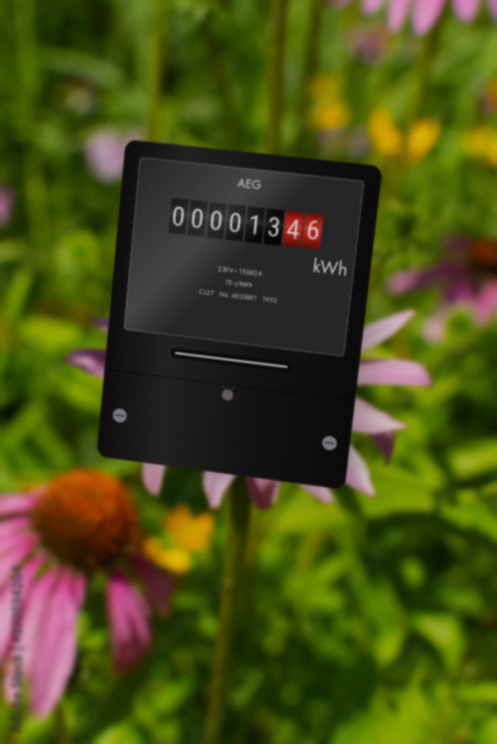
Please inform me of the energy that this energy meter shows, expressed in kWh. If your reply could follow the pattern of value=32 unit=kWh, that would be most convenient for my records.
value=13.46 unit=kWh
